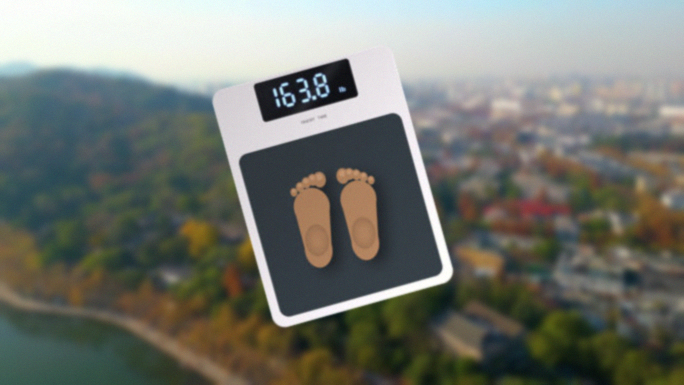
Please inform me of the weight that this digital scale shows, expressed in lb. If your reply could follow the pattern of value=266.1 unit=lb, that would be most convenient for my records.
value=163.8 unit=lb
